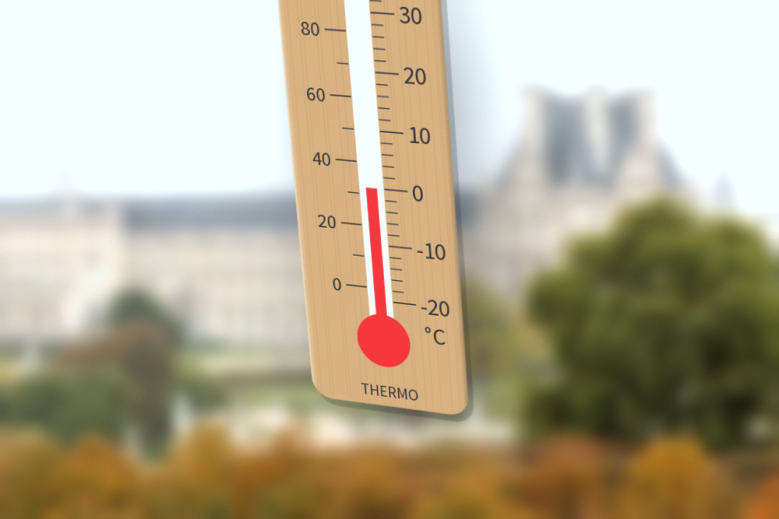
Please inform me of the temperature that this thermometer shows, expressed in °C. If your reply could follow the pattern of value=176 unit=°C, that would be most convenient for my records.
value=0 unit=°C
